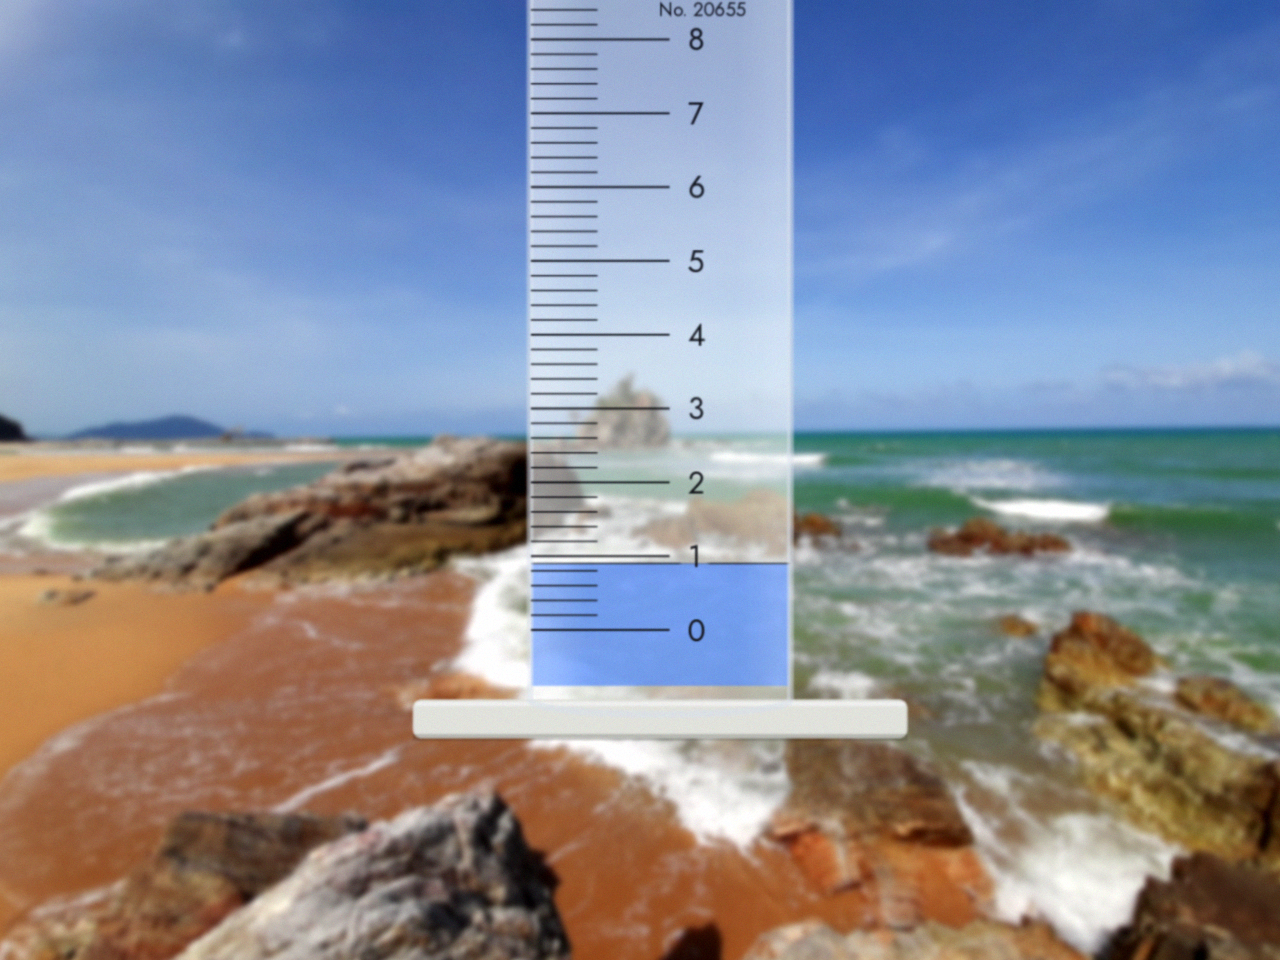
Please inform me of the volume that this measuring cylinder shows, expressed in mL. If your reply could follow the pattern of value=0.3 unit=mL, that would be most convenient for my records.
value=0.9 unit=mL
